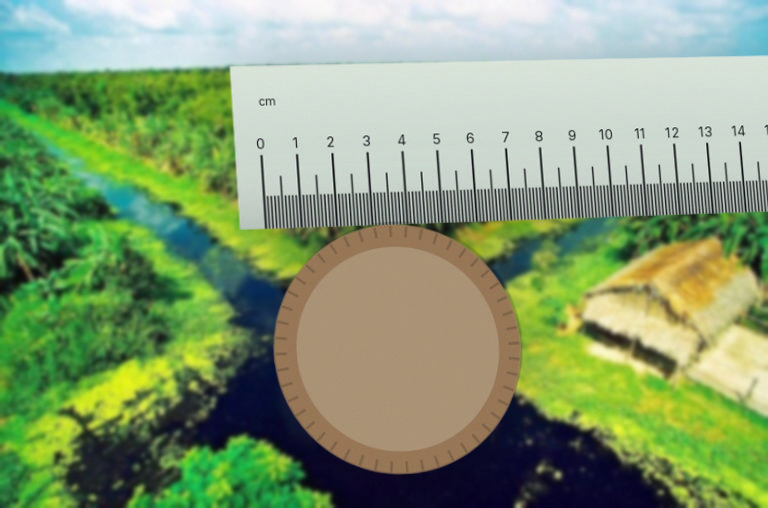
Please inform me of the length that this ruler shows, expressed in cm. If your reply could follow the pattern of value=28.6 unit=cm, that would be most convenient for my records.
value=7 unit=cm
